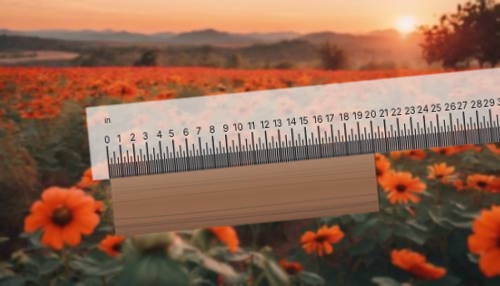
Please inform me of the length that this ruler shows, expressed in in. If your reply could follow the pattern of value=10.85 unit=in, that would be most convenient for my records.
value=20 unit=in
